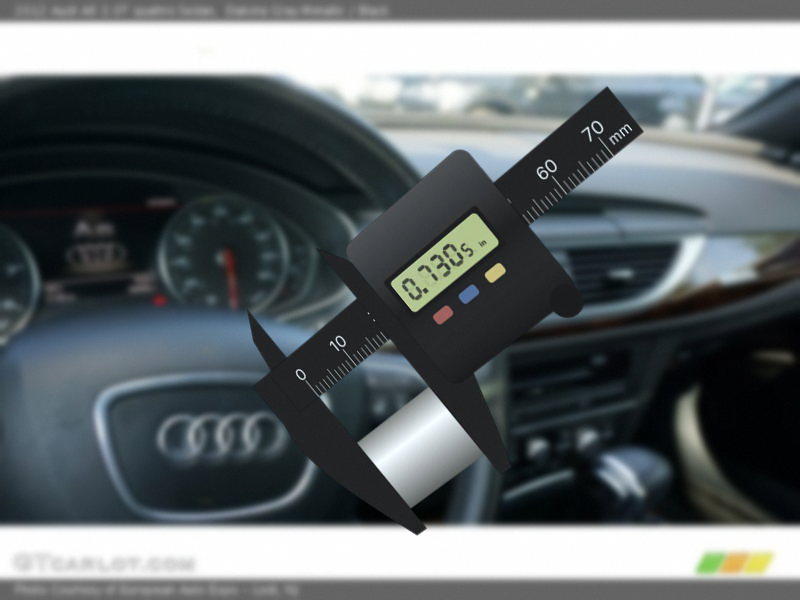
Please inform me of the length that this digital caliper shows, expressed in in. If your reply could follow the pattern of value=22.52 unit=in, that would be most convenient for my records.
value=0.7305 unit=in
